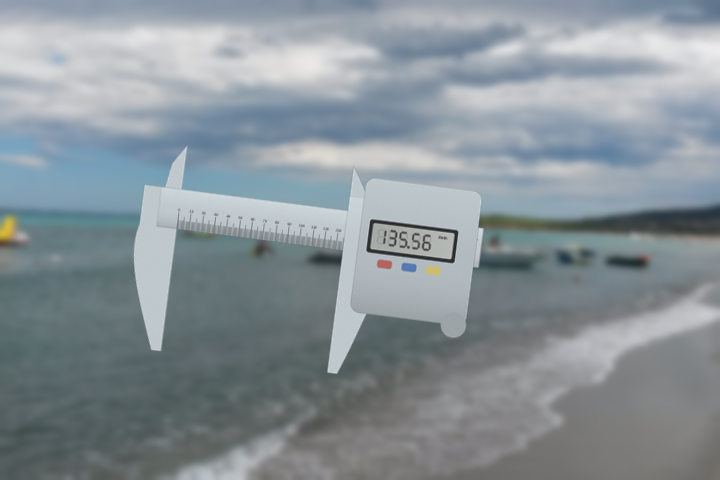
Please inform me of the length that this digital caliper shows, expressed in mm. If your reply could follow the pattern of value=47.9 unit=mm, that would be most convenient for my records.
value=135.56 unit=mm
